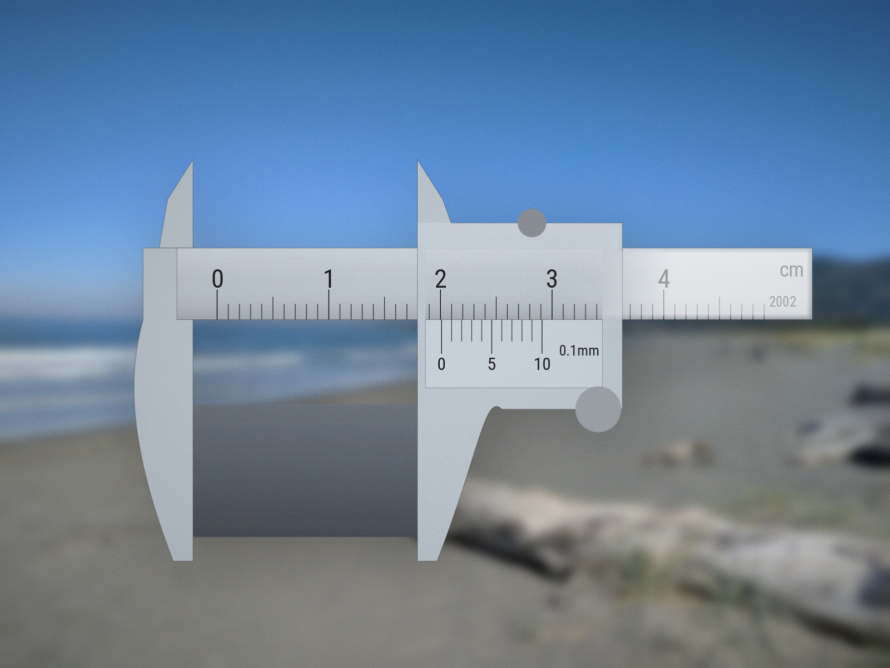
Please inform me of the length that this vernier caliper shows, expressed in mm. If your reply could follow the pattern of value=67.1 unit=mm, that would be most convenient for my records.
value=20.1 unit=mm
